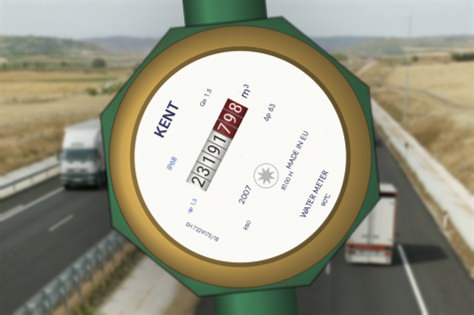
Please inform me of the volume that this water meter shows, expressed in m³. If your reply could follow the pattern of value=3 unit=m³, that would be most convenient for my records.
value=23191.798 unit=m³
